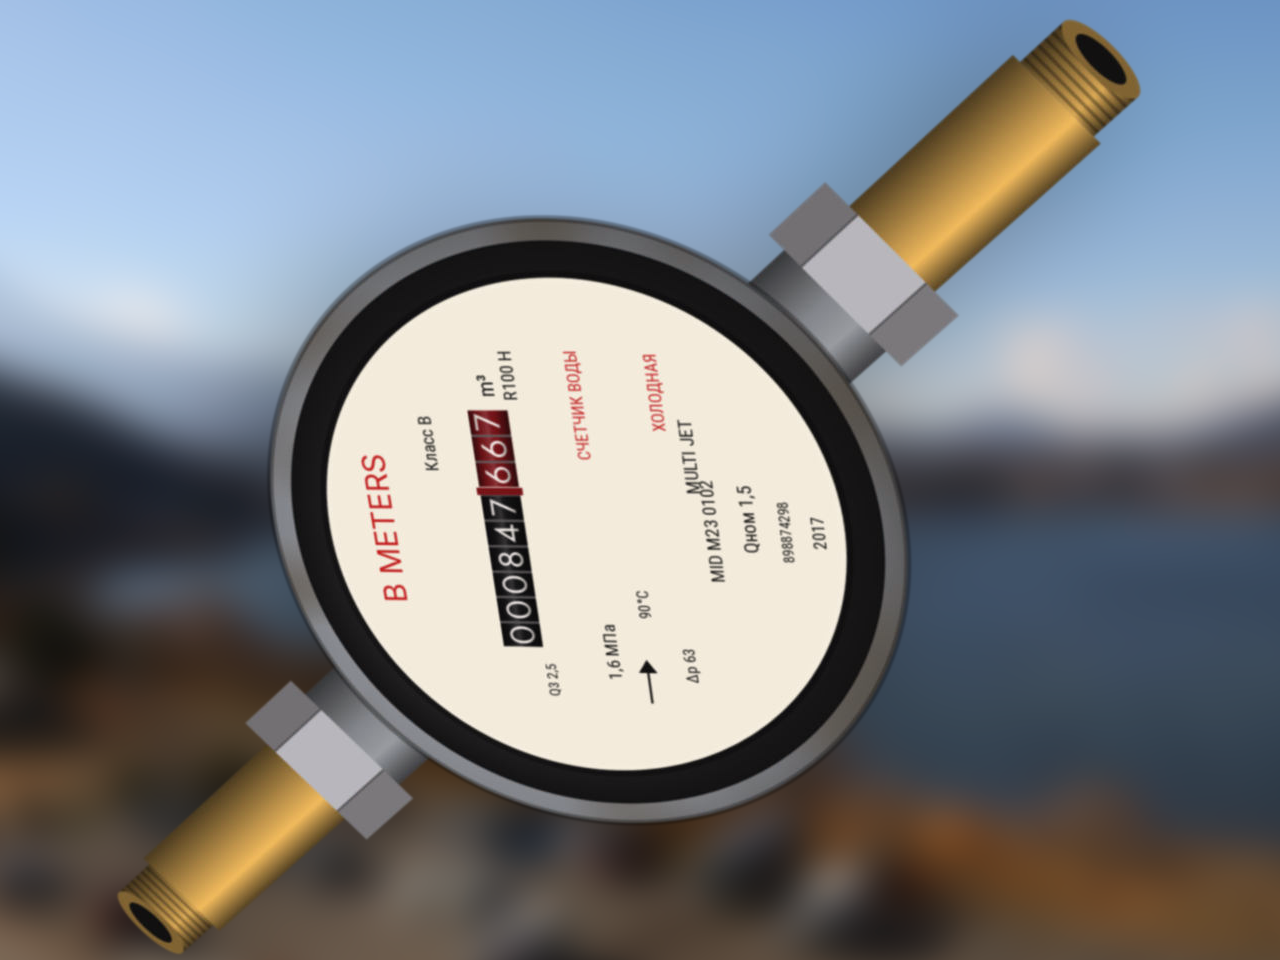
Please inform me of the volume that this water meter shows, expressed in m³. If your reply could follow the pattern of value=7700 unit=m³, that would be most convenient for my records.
value=847.667 unit=m³
